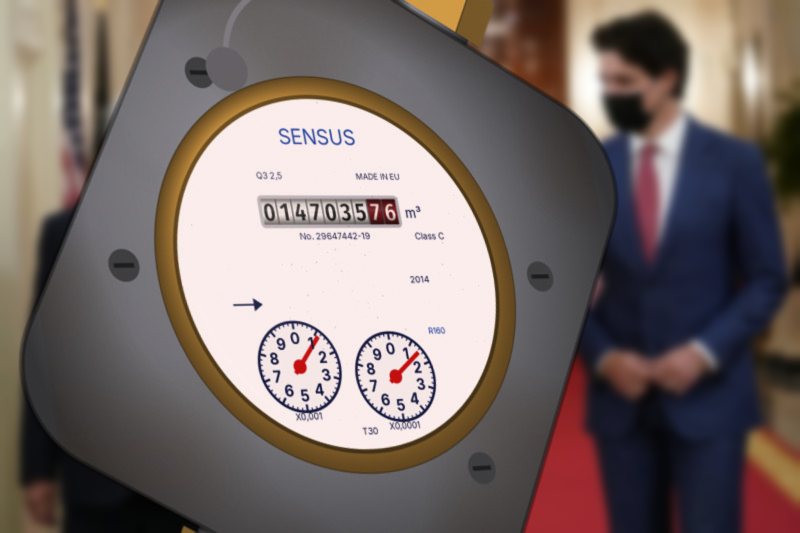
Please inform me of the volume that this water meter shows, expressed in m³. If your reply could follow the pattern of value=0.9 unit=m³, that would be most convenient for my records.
value=147035.7611 unit=m³
